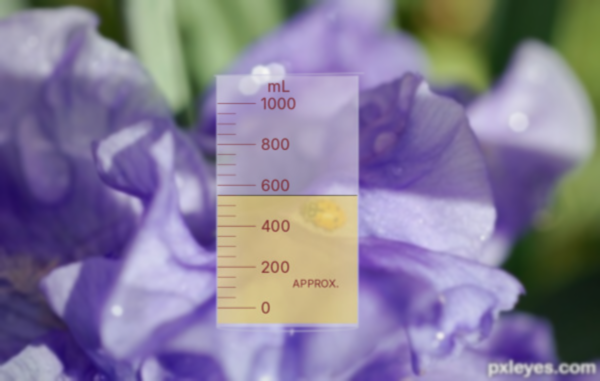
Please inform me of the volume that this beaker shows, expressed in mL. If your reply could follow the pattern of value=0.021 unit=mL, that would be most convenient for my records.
value=550 unit=mL
